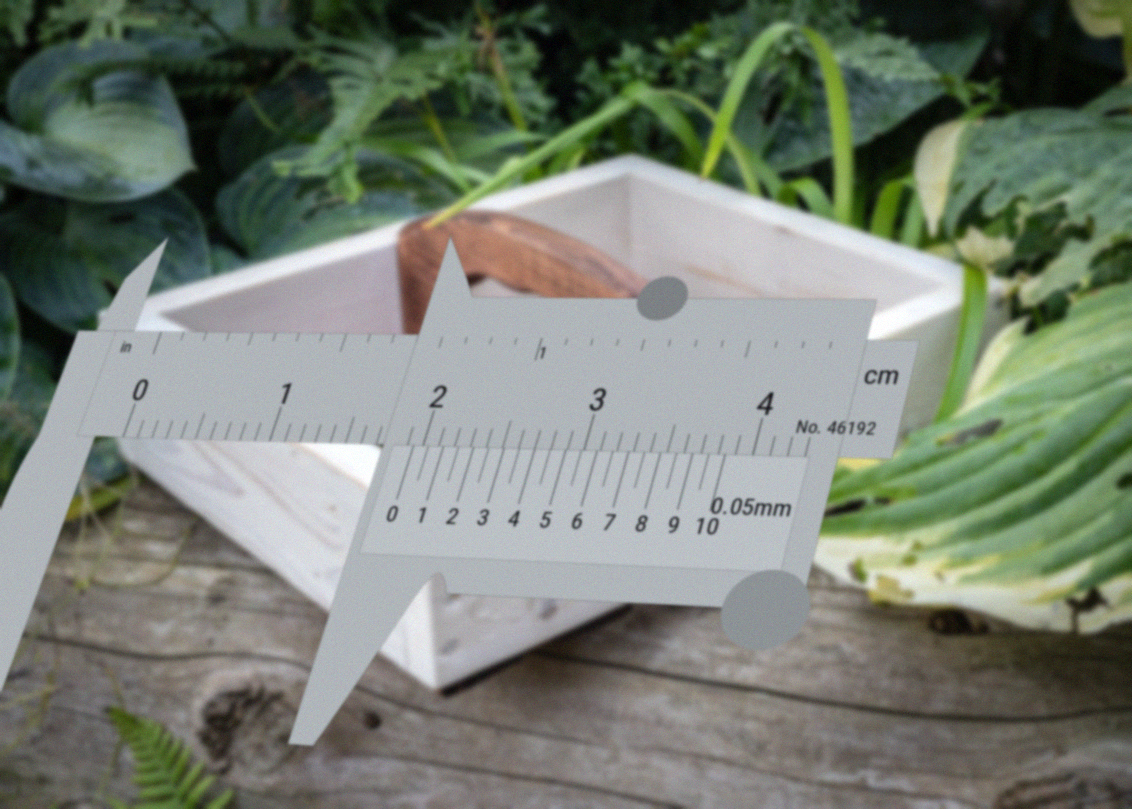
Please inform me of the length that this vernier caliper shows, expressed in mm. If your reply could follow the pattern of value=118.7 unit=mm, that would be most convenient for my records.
value=19.4 unit=mm
